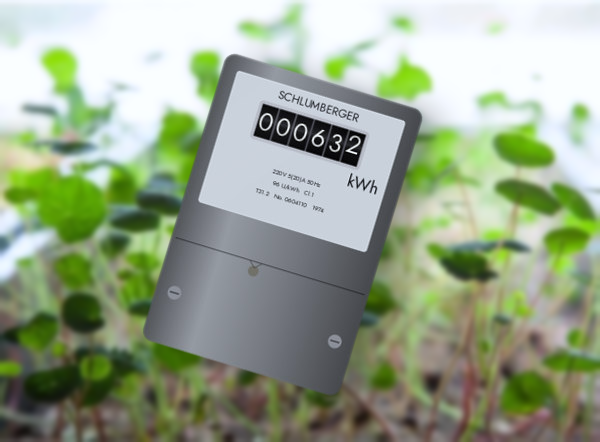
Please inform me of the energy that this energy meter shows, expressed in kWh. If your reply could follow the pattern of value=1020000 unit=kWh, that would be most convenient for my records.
value=632 unit=kWh
